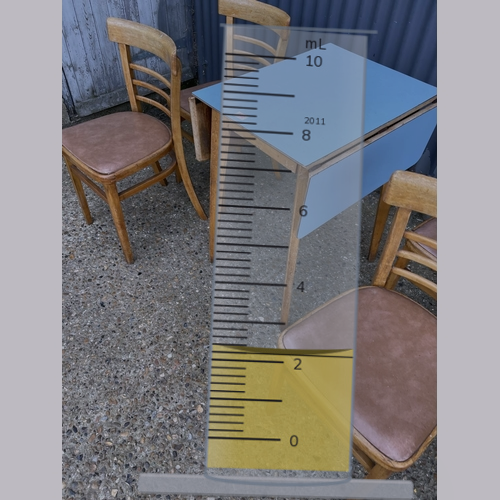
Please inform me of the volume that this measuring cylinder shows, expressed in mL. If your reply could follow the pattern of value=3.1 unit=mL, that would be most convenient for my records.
value=2.2 unit=mL
